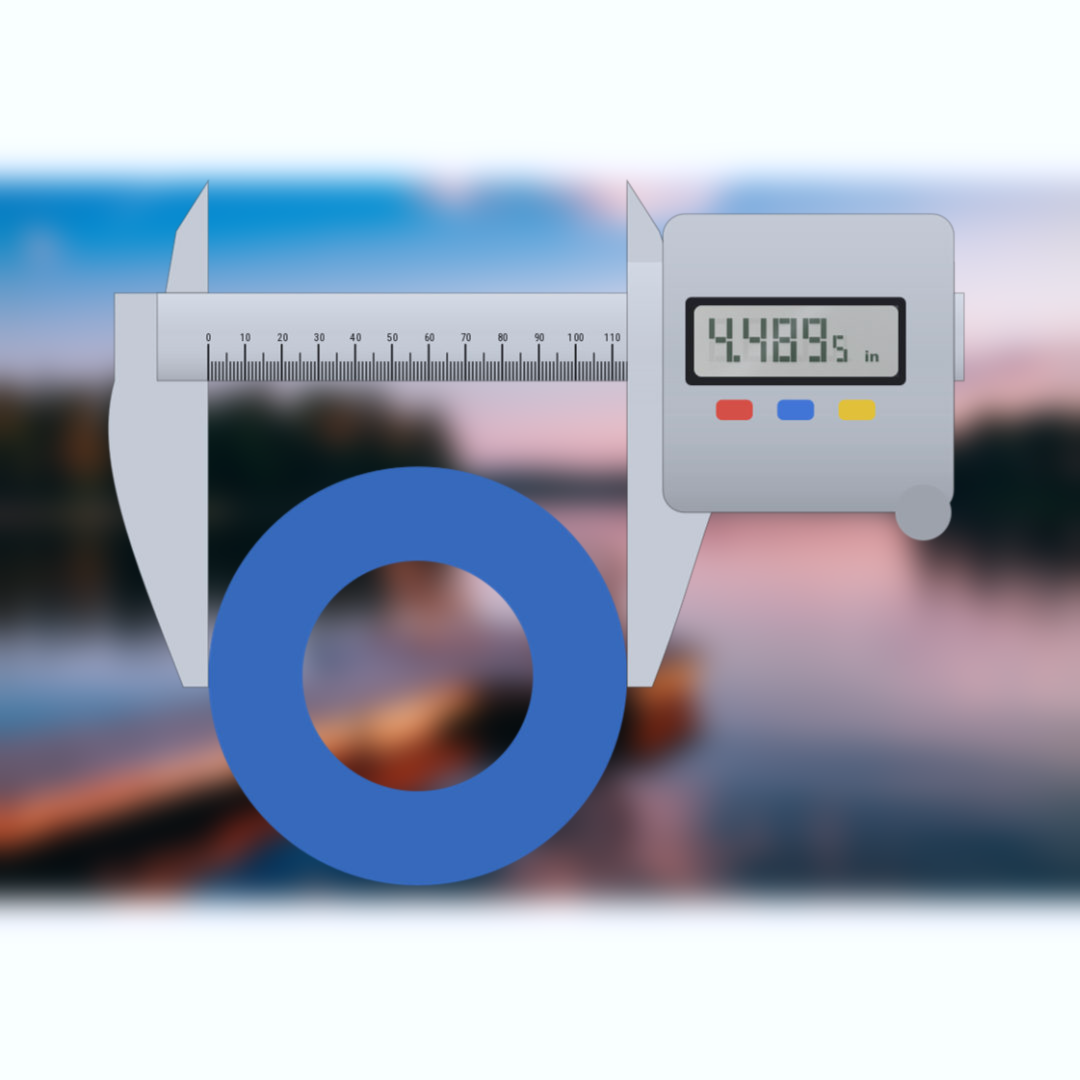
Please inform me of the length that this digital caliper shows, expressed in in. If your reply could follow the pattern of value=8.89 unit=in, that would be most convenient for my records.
value=4.4895 unit=in
